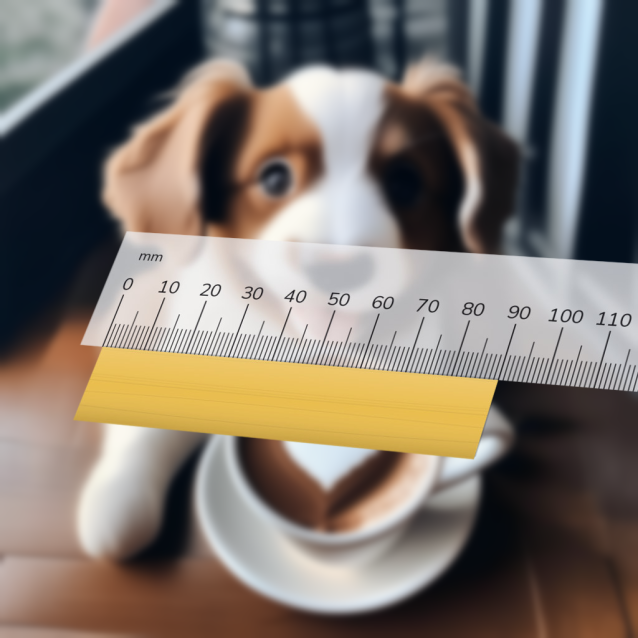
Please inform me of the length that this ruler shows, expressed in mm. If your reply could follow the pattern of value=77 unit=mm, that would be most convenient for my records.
value=90 unit=mm
